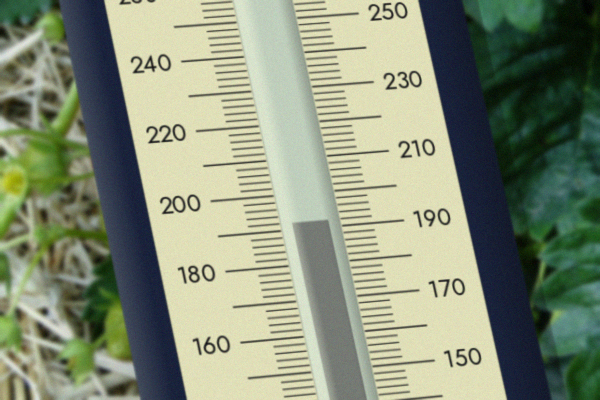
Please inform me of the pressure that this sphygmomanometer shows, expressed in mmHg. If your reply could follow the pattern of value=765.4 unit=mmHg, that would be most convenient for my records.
value=192 unit=mmHg
